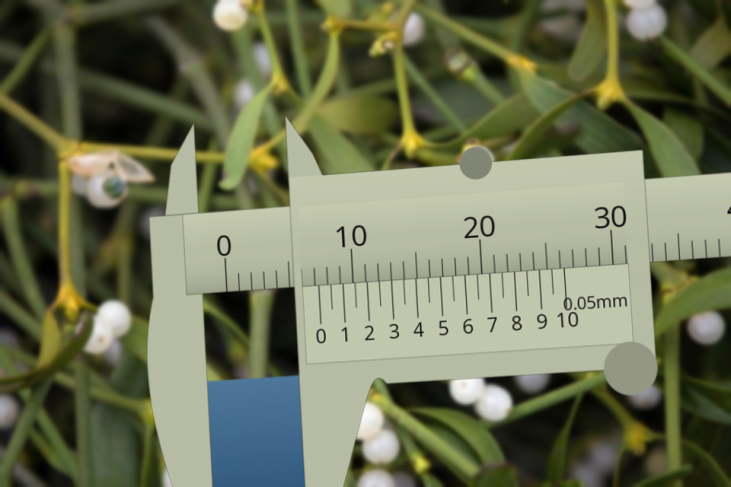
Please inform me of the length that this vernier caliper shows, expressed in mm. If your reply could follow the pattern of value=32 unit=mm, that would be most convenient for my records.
value=7.3 unit=mm
